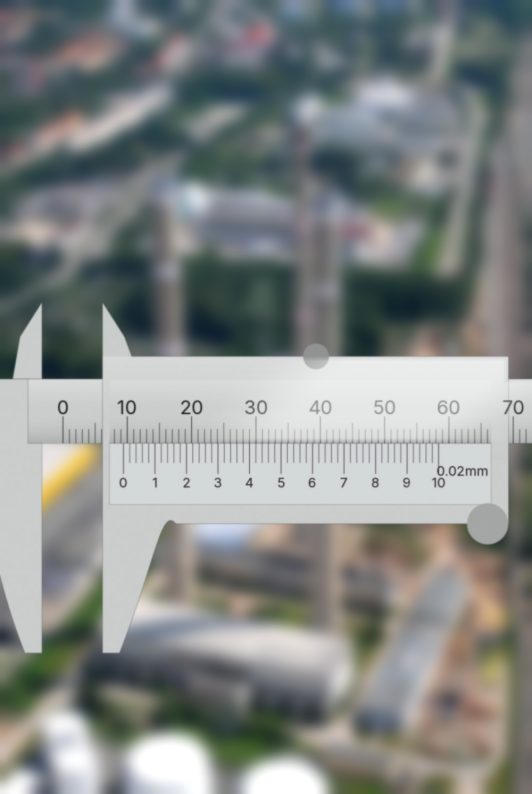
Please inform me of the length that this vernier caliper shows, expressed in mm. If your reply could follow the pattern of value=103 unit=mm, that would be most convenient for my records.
value=9.4 unit=mm
